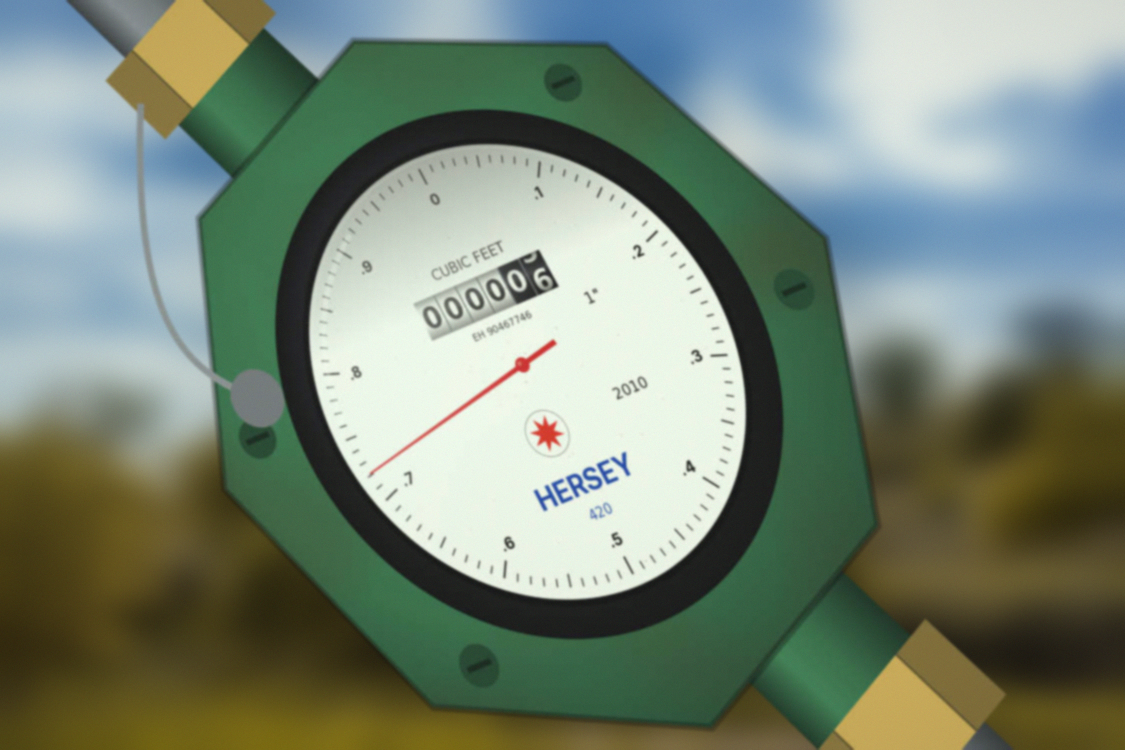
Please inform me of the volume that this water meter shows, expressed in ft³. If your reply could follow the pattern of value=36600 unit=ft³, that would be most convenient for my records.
value=5.72 unit=ft³
